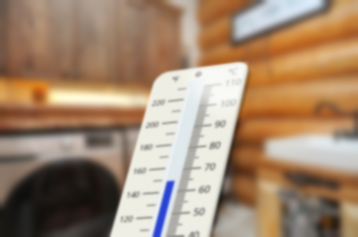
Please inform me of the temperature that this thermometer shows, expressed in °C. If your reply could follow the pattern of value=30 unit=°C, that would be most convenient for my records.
value=65 unit=°C
